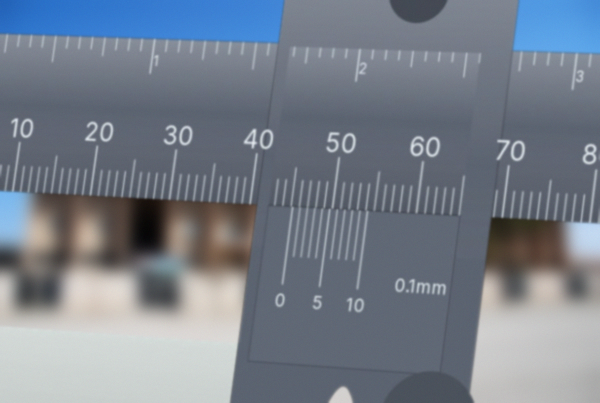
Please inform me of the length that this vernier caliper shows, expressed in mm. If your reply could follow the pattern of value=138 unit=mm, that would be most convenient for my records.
value=45.2 unit=mm
